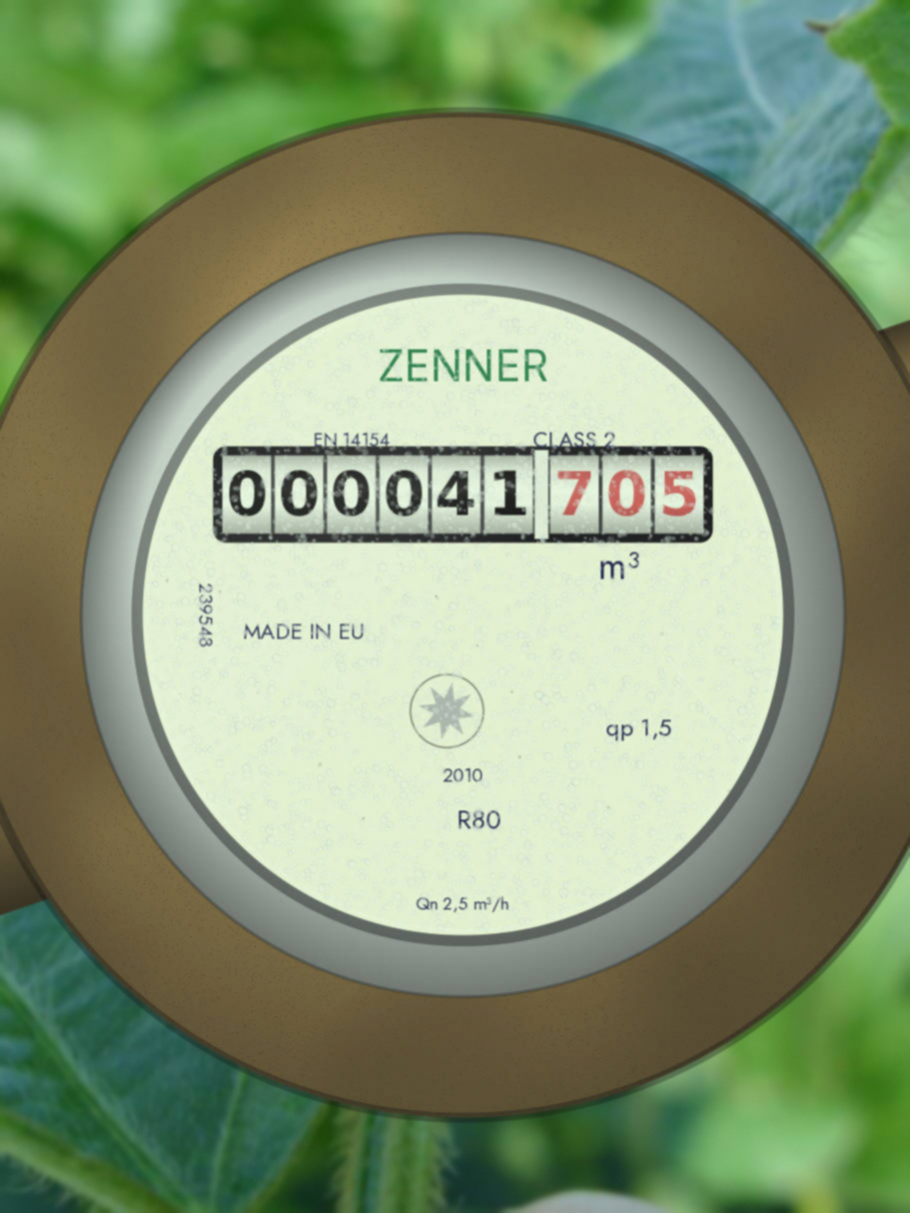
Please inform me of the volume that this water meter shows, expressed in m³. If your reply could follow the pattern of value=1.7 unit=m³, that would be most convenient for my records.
value=41.705 unit=m³
